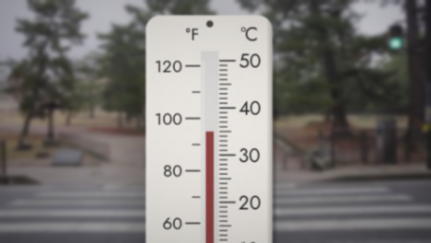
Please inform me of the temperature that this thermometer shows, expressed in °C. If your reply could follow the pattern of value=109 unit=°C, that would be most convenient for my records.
value=35 unit=°C
